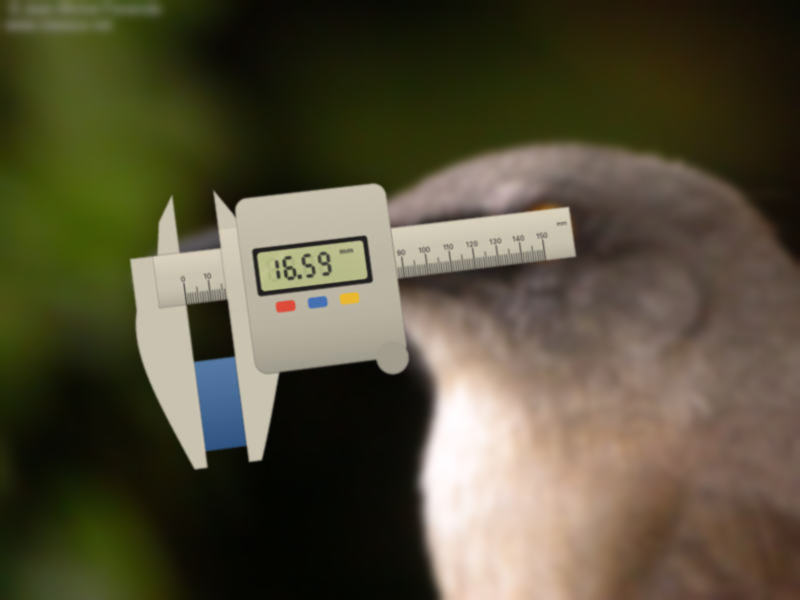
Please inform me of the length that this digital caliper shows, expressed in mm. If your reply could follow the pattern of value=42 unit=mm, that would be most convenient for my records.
value=16.59 unit=mm
